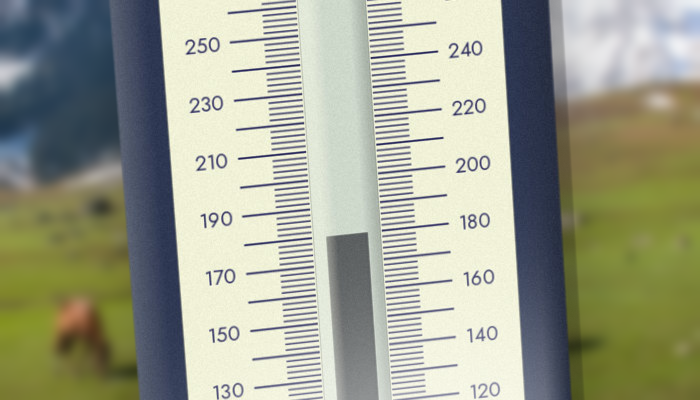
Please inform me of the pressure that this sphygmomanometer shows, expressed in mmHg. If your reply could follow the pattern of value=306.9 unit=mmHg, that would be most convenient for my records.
value=180 unit=mmHg
